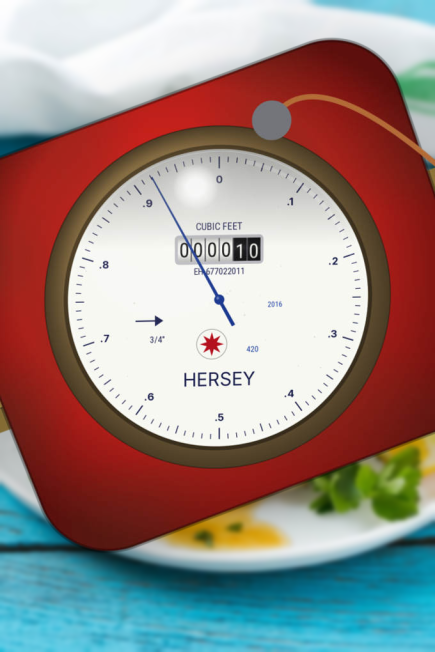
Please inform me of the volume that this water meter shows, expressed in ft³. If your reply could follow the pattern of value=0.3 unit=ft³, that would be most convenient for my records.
value=9.92 unit=ft³
